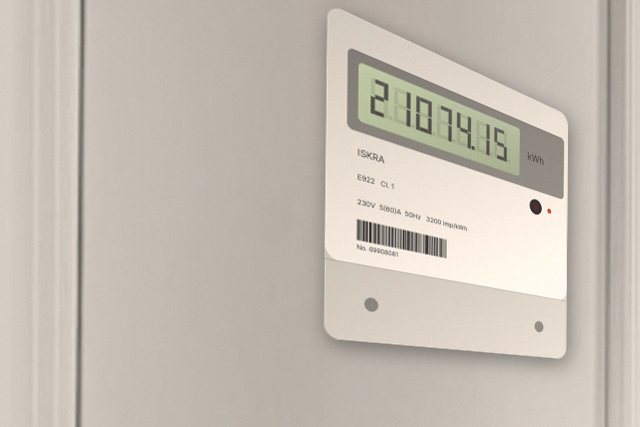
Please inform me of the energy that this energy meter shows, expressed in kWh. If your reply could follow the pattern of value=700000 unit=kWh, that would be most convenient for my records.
value=21074.15 unit=kWh
